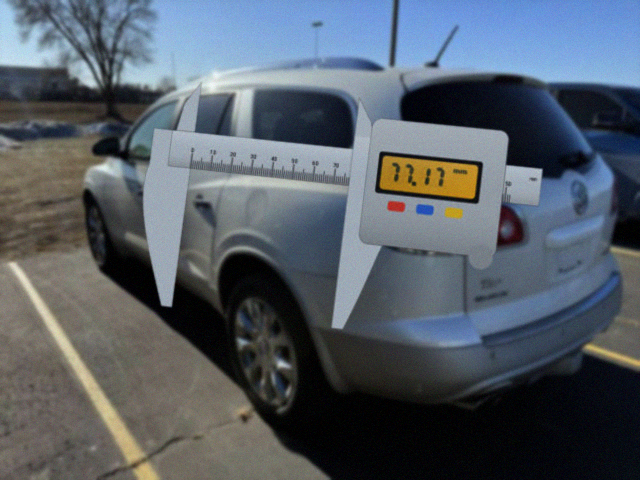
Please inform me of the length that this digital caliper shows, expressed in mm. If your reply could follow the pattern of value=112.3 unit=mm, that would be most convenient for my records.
value=77.17 unit=mm
